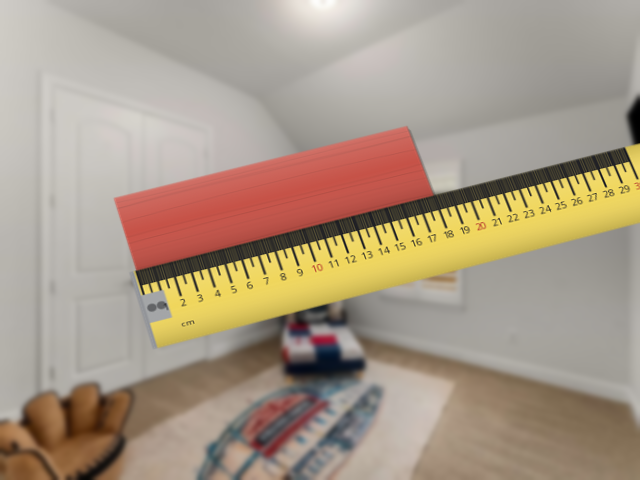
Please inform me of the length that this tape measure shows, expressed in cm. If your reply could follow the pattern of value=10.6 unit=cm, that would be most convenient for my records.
value=18 unit=cm
